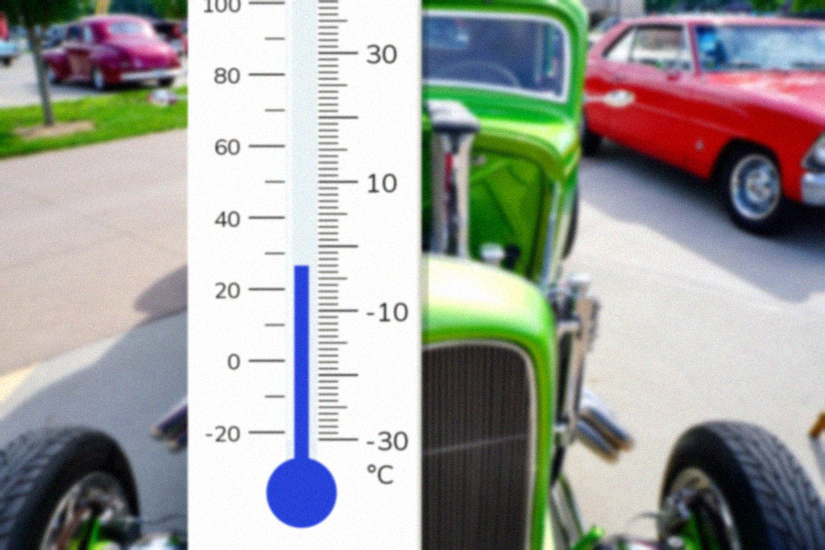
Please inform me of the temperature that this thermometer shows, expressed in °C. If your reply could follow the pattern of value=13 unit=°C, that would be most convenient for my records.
value=-3 unit=°C
